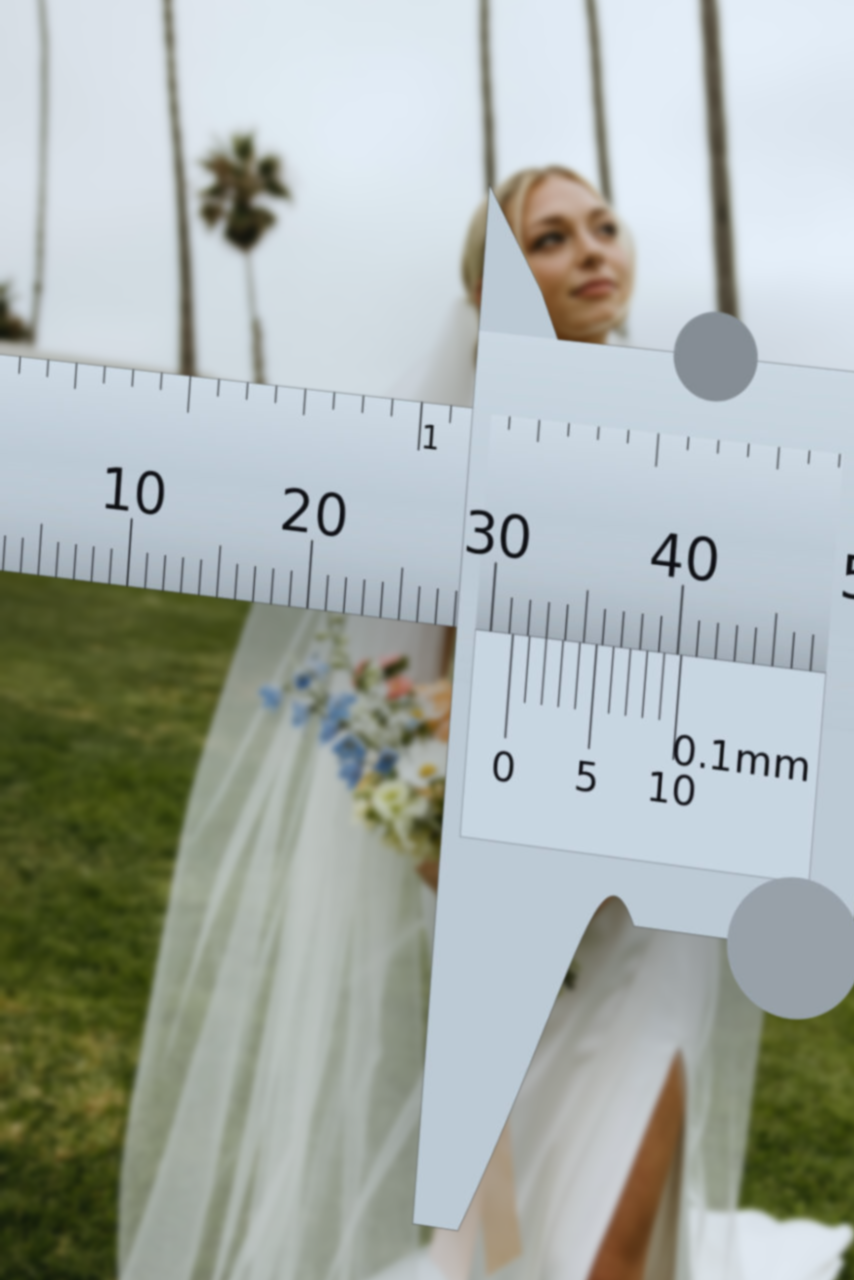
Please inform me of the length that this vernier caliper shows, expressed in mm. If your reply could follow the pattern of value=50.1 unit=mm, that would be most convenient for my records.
value=31.2 unit=mm
